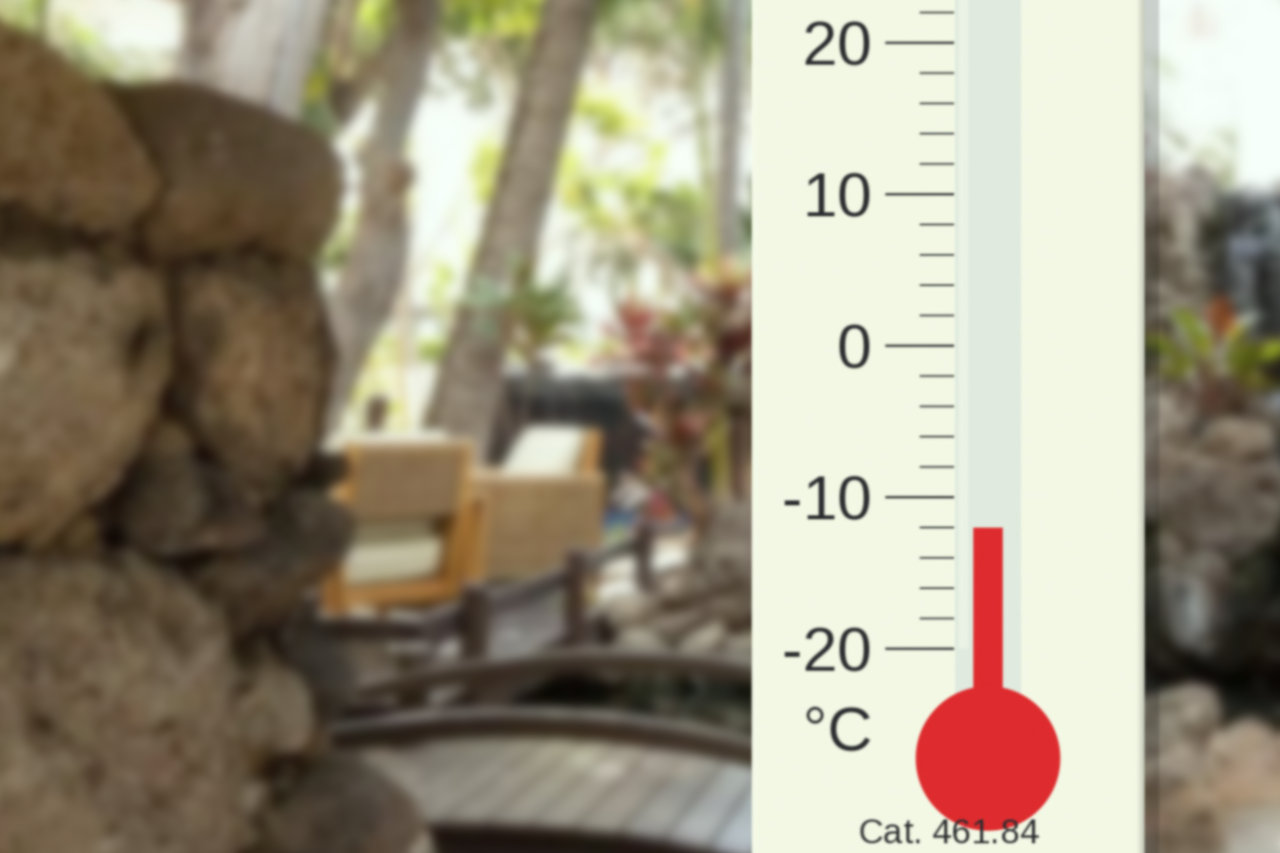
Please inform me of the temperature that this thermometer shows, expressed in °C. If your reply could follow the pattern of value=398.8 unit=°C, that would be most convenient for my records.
value=-12 unit=°C
